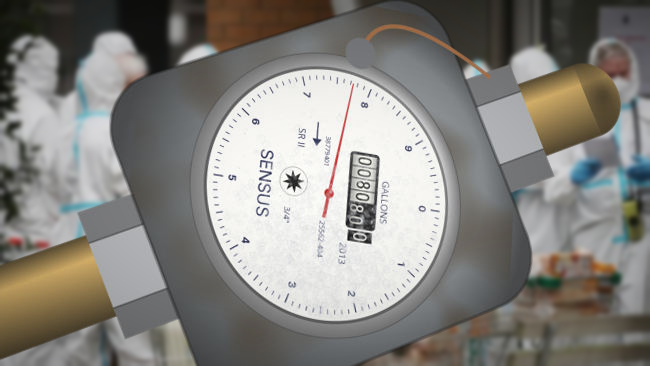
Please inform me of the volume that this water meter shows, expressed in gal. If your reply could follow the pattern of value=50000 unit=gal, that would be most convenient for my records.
value=80797.7 unit=gal
